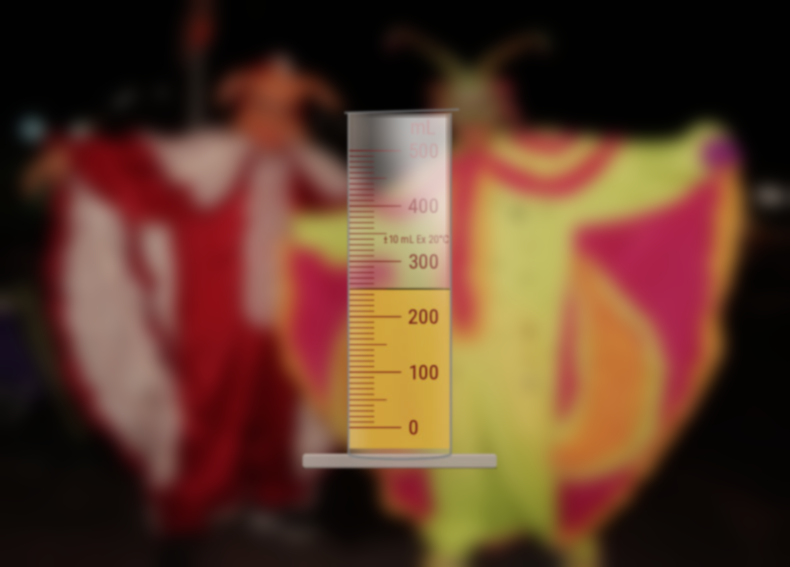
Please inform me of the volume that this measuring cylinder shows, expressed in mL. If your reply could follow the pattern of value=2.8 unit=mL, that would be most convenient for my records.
value=250 unit=mL
